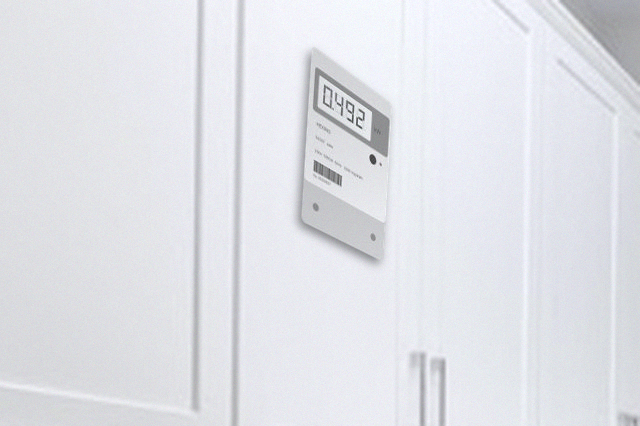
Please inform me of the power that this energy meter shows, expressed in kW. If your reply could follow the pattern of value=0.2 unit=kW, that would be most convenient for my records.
value=0.492 unit=kW
